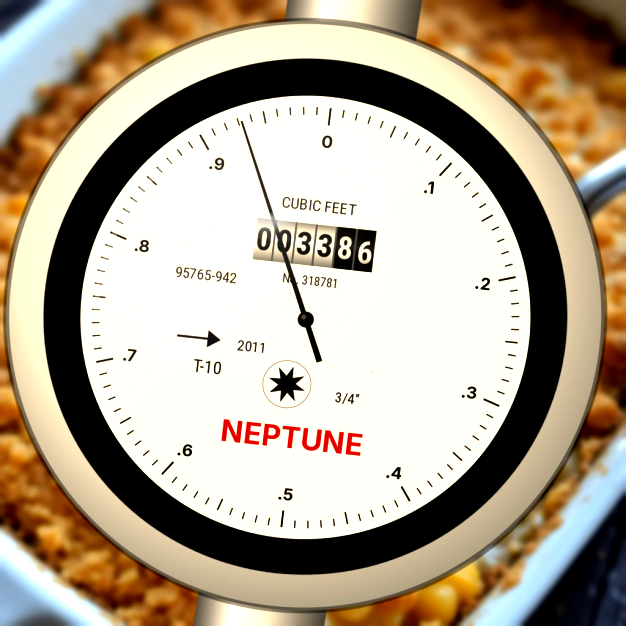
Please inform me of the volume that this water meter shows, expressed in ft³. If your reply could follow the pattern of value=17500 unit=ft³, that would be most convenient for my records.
value=3385.93 unit=ft³
